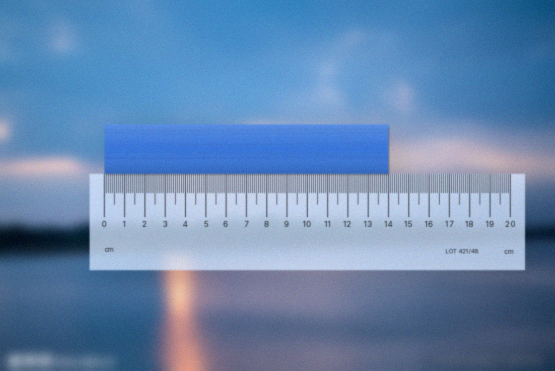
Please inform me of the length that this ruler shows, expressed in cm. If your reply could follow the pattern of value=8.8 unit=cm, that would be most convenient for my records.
value=14 unit=cm
